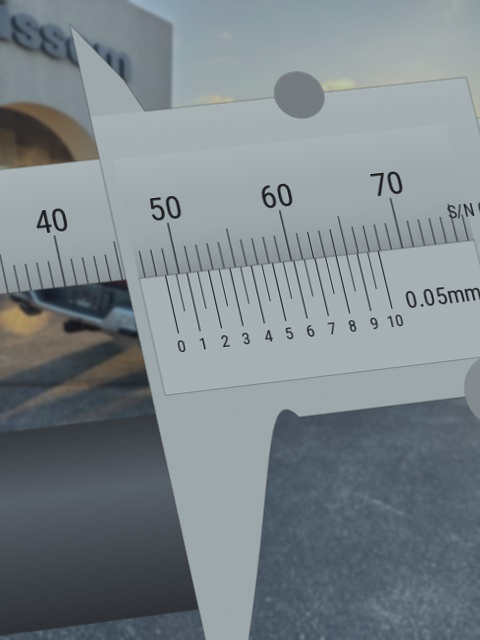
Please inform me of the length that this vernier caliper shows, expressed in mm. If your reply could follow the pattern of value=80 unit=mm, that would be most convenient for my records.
value=48.8 unit=mm
